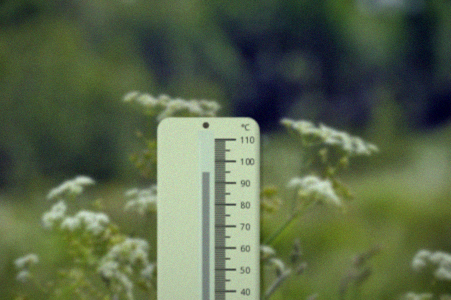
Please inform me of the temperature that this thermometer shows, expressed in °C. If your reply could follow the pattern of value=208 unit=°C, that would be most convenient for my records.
value=95 unit=°C
